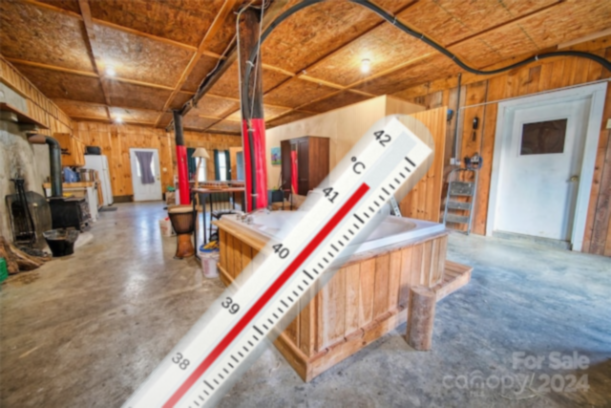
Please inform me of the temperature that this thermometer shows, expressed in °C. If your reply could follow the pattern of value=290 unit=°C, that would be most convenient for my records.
value=41.4 unit=°C
